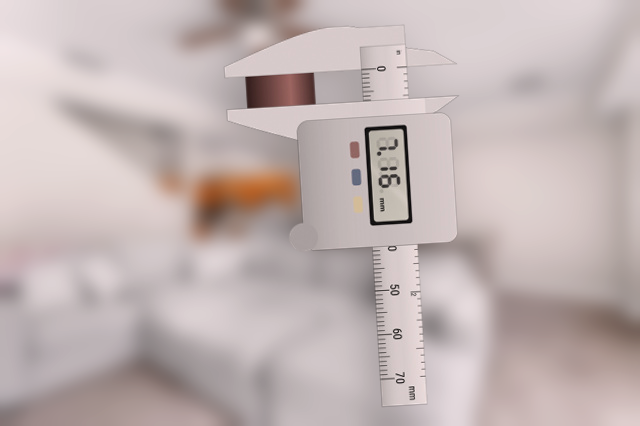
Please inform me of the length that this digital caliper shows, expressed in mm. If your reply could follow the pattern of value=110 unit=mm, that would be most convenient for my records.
value=7.16 unit=mm
